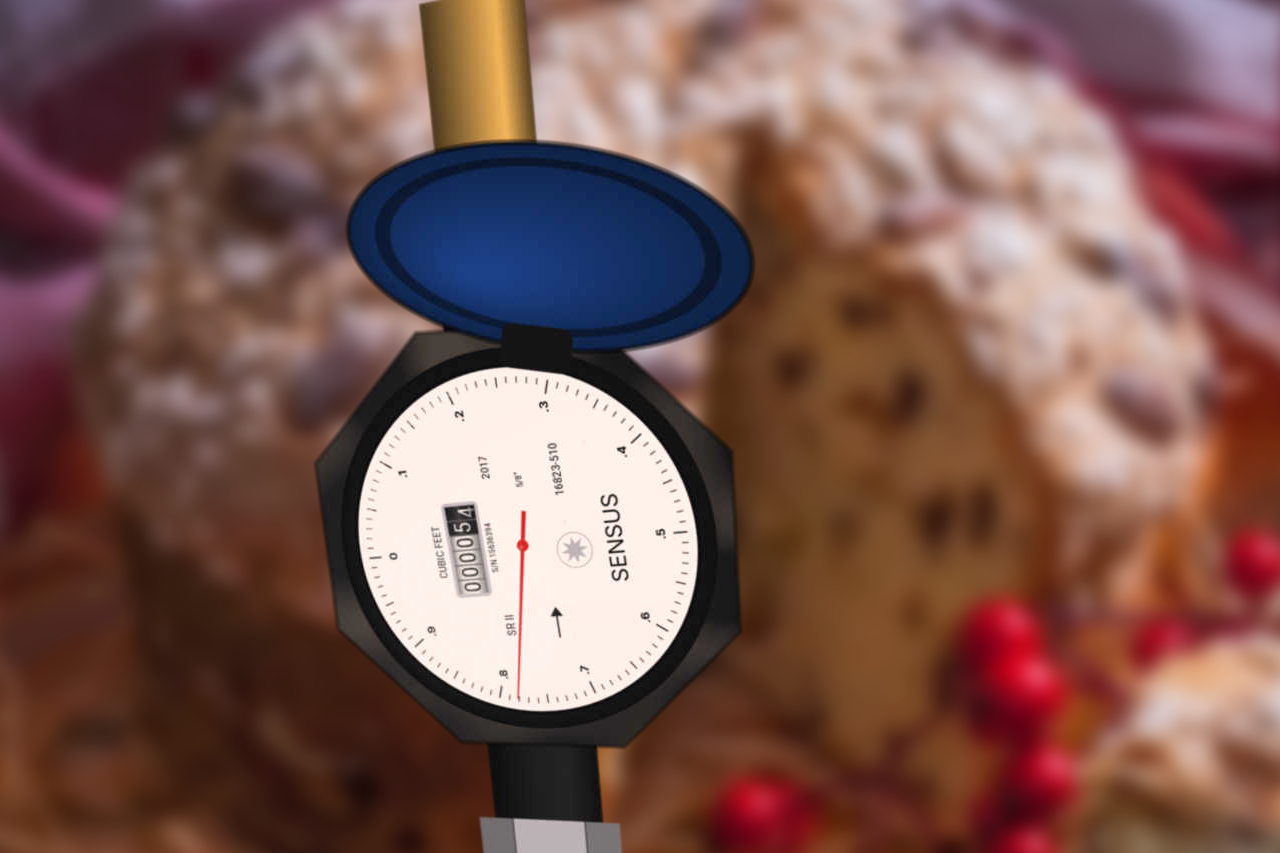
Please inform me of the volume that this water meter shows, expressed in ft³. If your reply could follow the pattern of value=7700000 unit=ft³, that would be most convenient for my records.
value=53.78 unit=ft³
